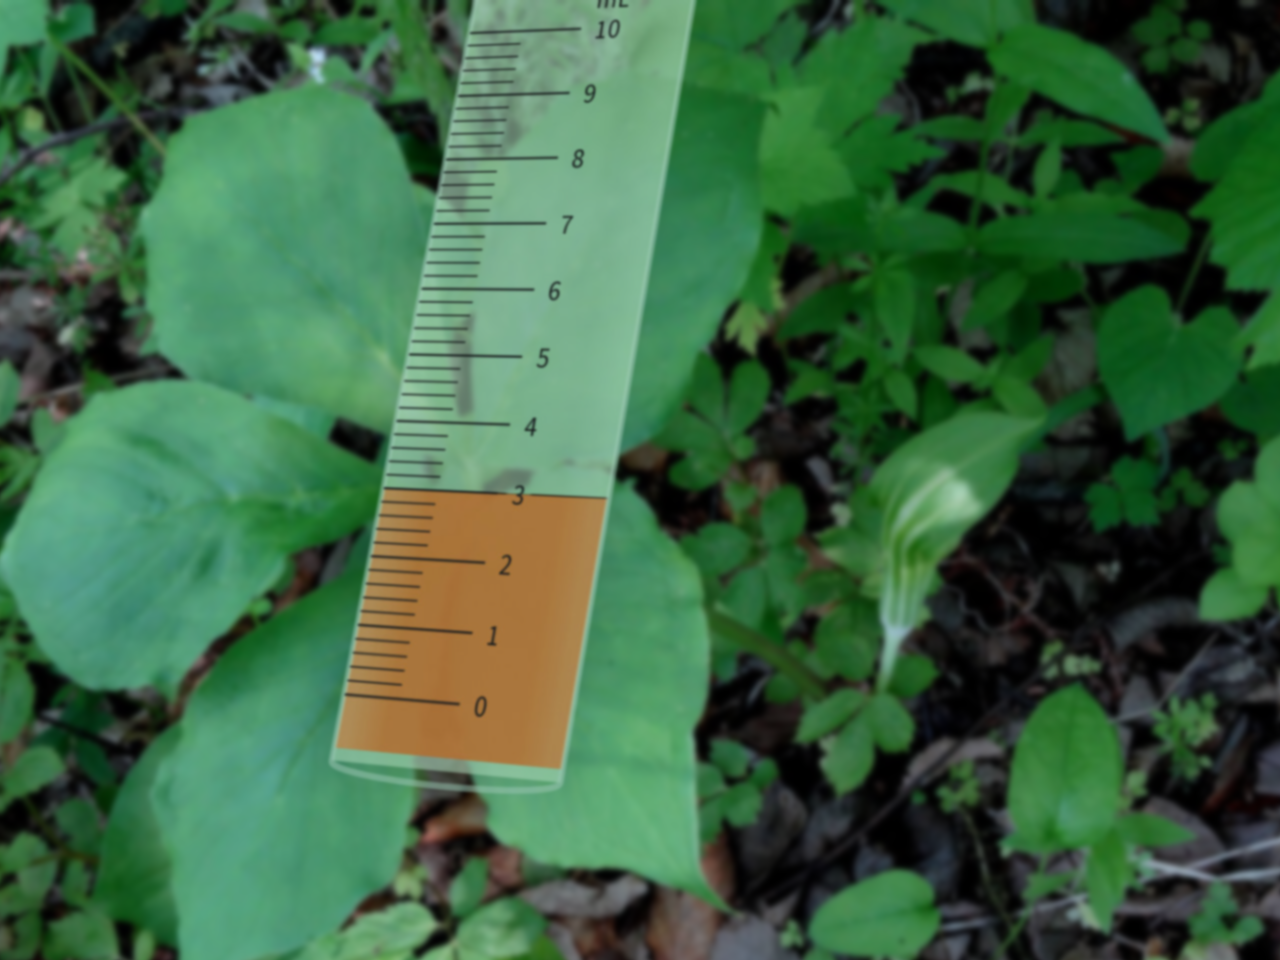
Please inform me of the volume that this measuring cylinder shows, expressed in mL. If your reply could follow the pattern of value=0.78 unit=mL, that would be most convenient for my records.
value=3 unit=mL
